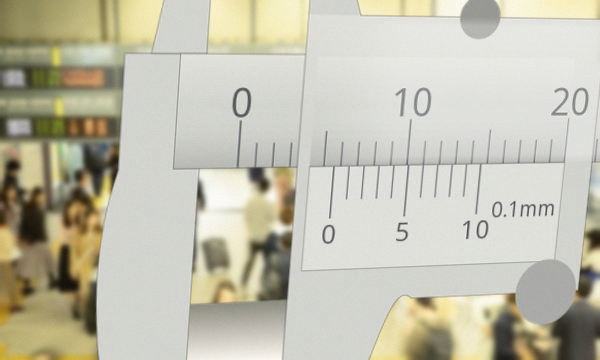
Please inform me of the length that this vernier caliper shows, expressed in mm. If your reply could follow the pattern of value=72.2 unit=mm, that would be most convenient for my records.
value=5.6 unit=mm
